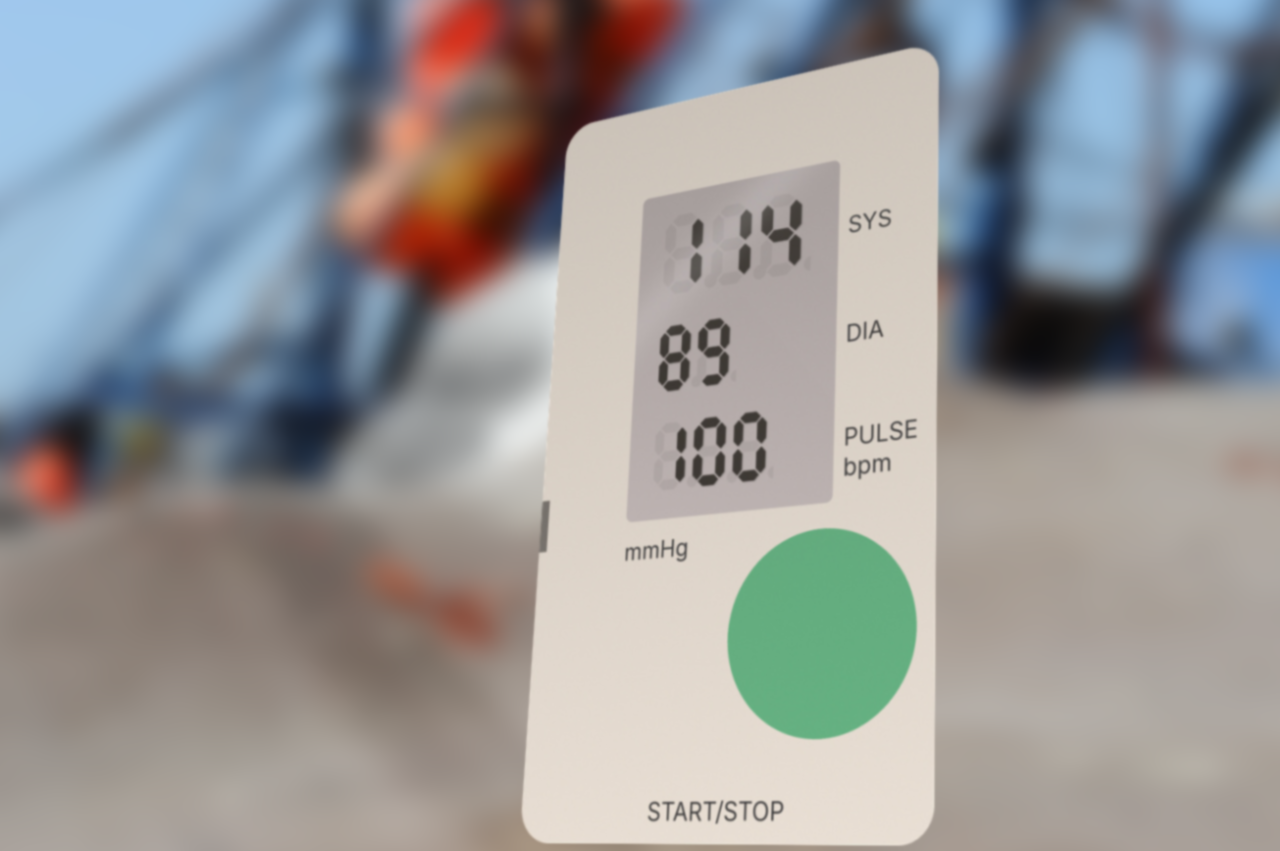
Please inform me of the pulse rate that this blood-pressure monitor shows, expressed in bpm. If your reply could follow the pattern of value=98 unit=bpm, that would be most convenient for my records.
value=100 unit=bpm
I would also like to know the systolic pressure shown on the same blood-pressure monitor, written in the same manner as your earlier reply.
value=114 unit=mmHg
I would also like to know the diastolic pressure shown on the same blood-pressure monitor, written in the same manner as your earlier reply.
value=89 unit=mmHg
